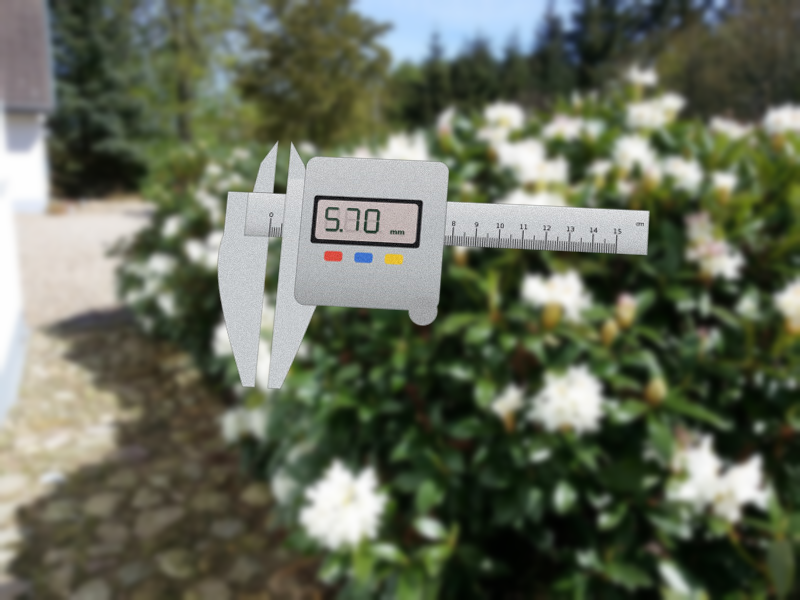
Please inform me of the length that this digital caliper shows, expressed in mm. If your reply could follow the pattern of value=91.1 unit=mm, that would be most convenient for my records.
value=5.70 unit=mm
